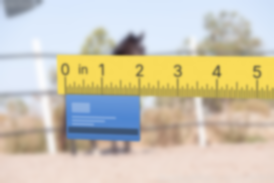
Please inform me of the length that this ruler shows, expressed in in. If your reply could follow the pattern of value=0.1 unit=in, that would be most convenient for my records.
value=2 unit=in
